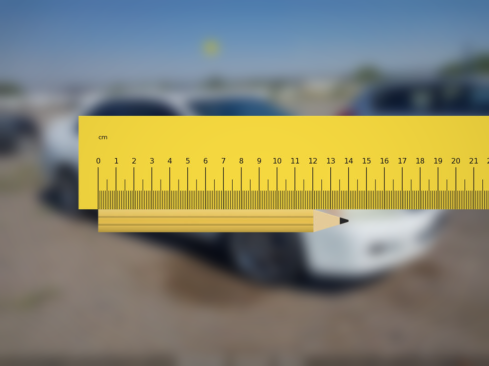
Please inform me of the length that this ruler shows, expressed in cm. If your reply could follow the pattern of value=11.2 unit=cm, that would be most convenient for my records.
value=14 unit=cm
